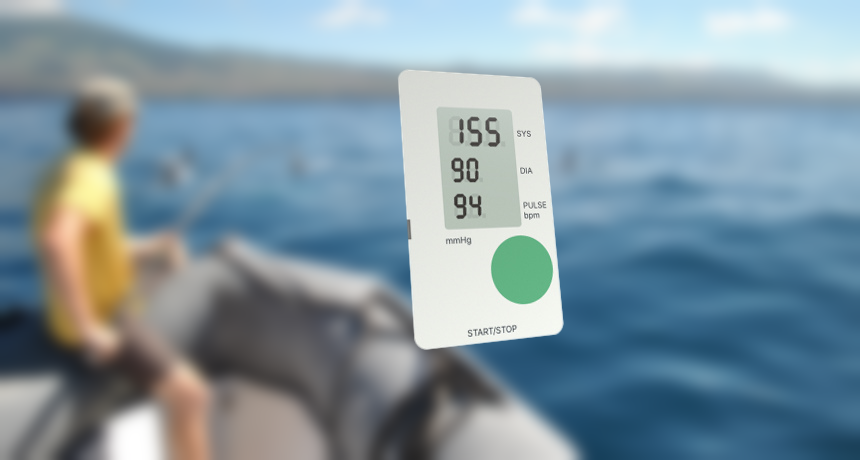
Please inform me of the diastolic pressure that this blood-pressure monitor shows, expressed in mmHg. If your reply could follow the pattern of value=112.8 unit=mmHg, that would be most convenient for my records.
value=90 unit=mmHg
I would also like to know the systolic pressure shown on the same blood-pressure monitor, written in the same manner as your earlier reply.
value=155 unit=mmHg
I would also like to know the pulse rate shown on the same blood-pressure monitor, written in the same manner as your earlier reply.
value=94 unit=bpm
